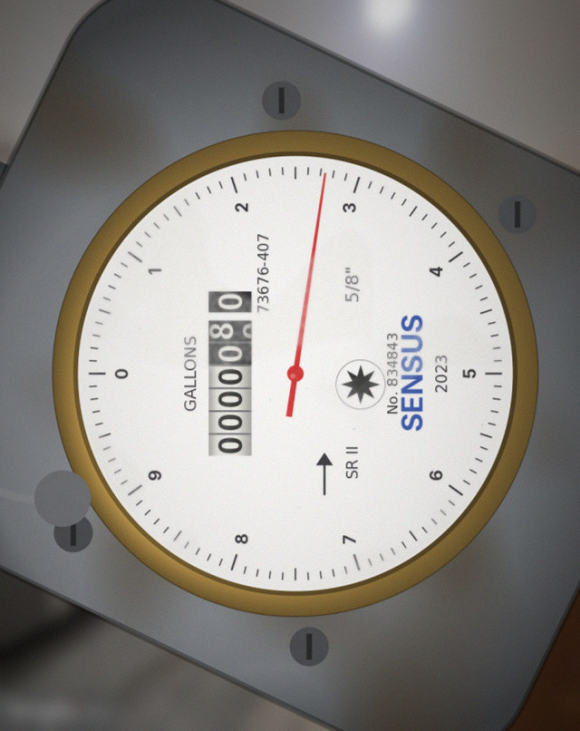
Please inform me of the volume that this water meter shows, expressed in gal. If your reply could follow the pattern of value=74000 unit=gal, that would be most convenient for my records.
value=82.7 unit=gal
